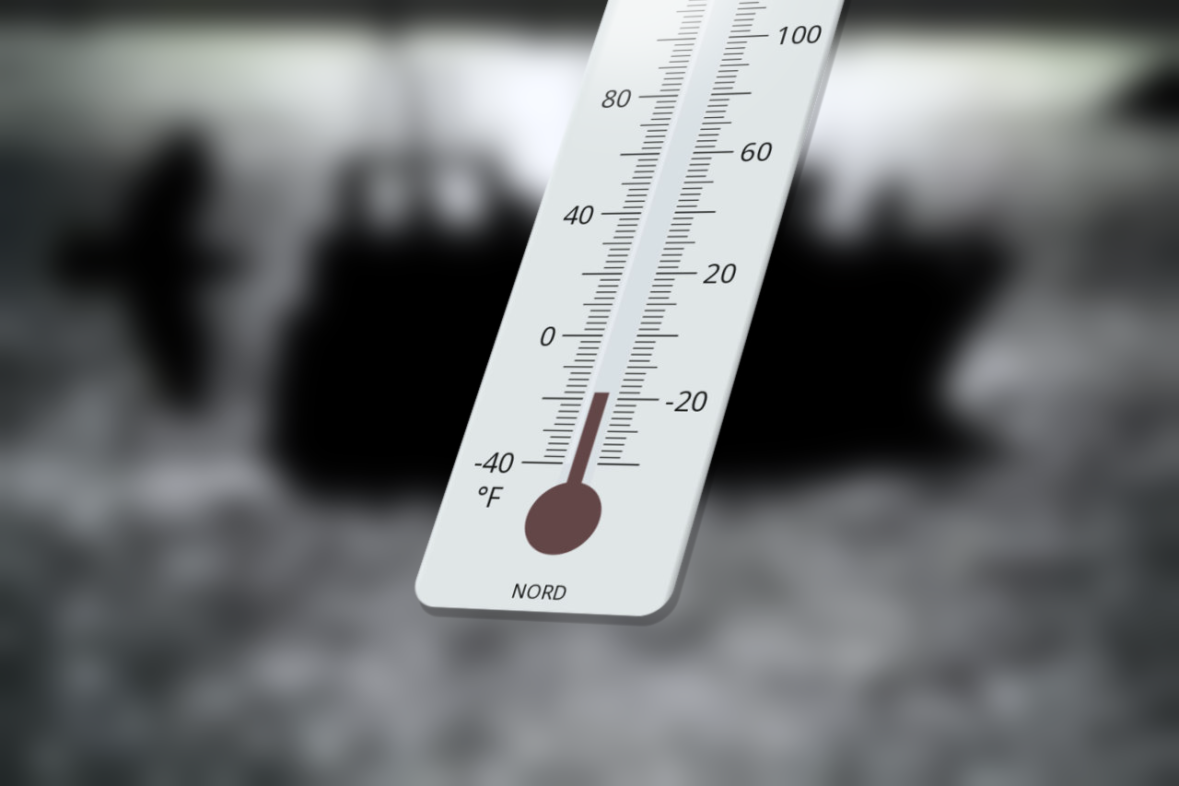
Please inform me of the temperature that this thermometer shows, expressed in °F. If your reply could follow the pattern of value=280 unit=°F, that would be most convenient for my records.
value=-18 unit=°F
